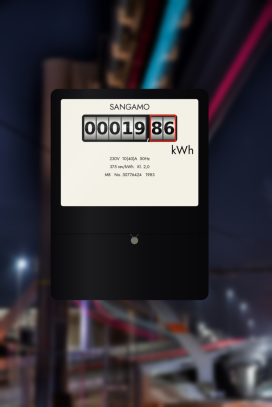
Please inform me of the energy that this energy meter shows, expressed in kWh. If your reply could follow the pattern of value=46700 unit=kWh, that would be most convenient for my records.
value=19.86 unit=kWh
